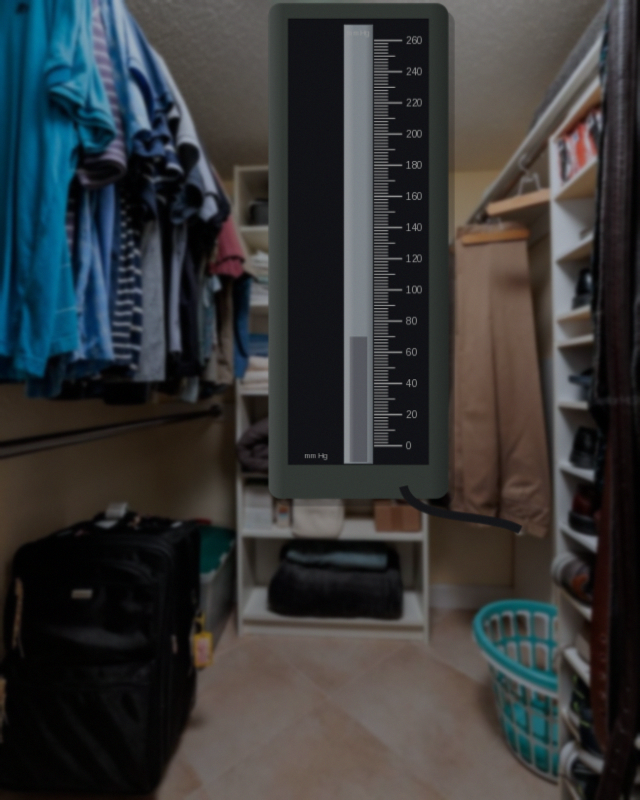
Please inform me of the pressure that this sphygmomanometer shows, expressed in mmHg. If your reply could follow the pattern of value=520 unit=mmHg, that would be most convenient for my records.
value=70 unit=mmHg
